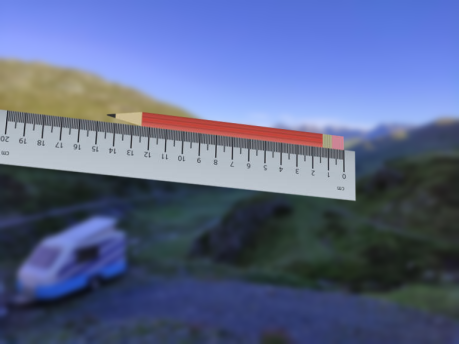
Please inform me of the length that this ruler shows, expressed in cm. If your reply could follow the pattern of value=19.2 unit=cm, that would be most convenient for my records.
value=14.5 unit=cm
